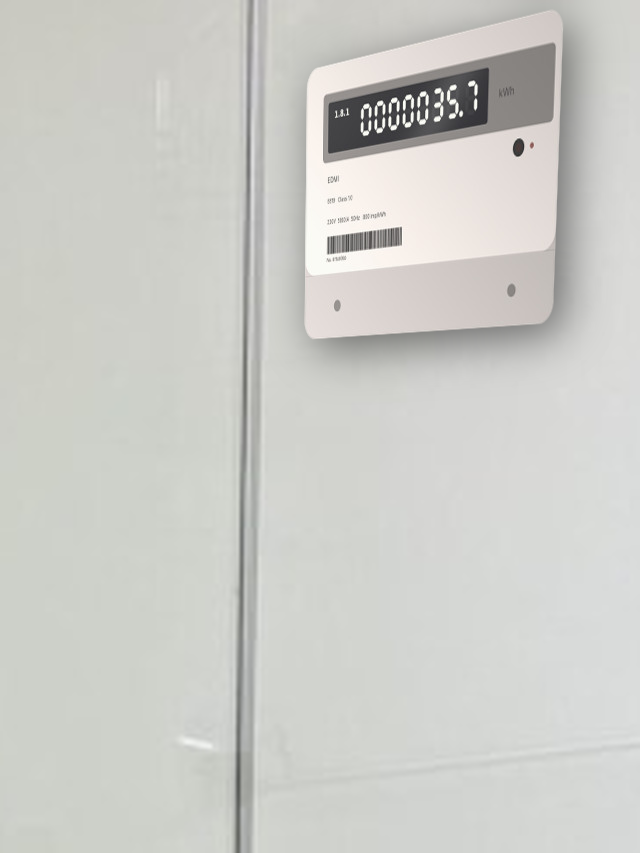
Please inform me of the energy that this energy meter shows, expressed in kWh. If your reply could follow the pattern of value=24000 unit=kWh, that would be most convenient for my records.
value=35.7 unit=kWh
